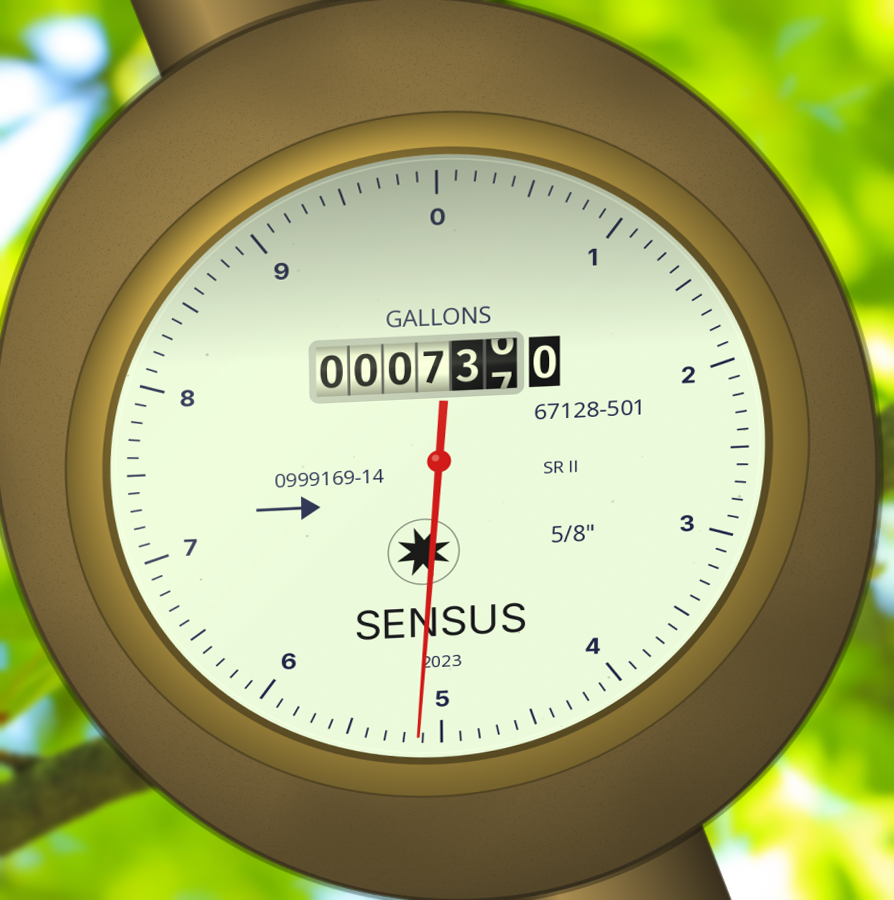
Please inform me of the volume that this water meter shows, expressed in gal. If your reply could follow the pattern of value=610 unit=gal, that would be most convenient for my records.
value=7365.1 unit=gal
